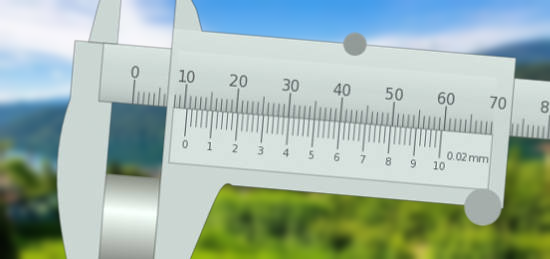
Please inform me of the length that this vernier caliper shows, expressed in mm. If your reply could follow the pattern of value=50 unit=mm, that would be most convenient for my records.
value=10.5 unit=mm
